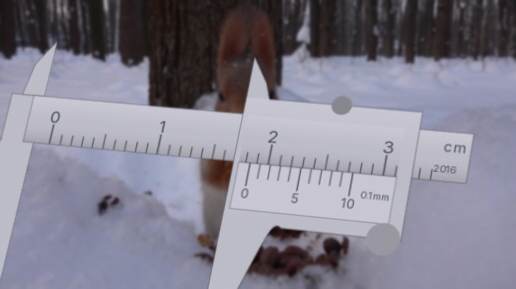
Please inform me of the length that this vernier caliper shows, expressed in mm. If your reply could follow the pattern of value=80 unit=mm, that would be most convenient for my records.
value=18.4 unit=mm
